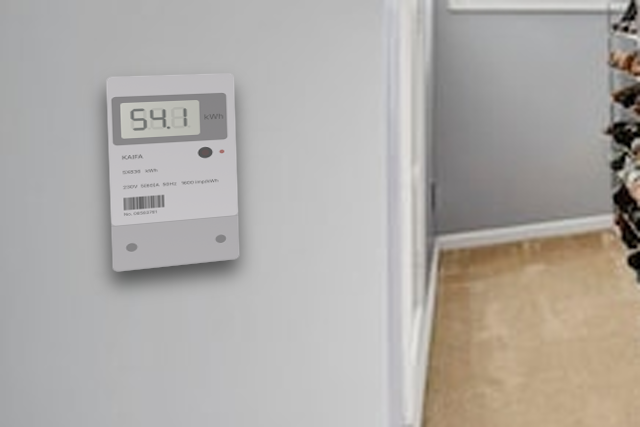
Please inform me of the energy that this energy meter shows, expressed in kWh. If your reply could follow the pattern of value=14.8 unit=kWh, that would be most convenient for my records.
value=54.1 unit=kWh
